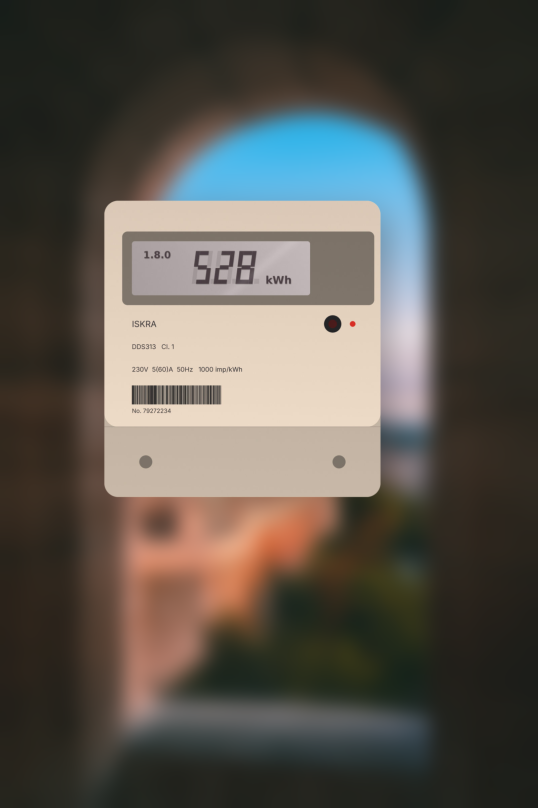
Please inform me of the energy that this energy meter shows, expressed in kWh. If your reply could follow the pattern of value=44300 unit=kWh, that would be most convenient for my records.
value=528 unit=kWh
